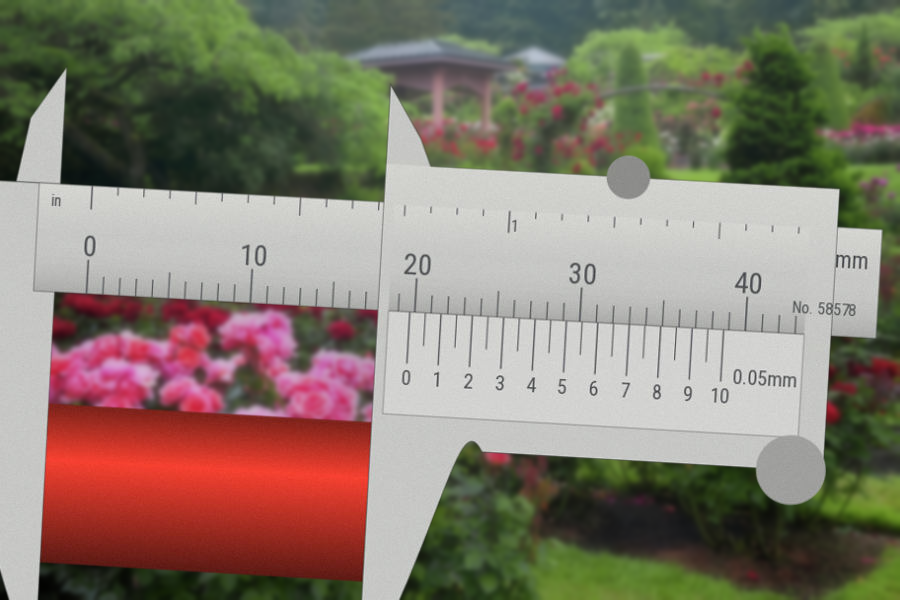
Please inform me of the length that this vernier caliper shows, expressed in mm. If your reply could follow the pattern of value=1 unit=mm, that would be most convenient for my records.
value=19.7 unit=mm
